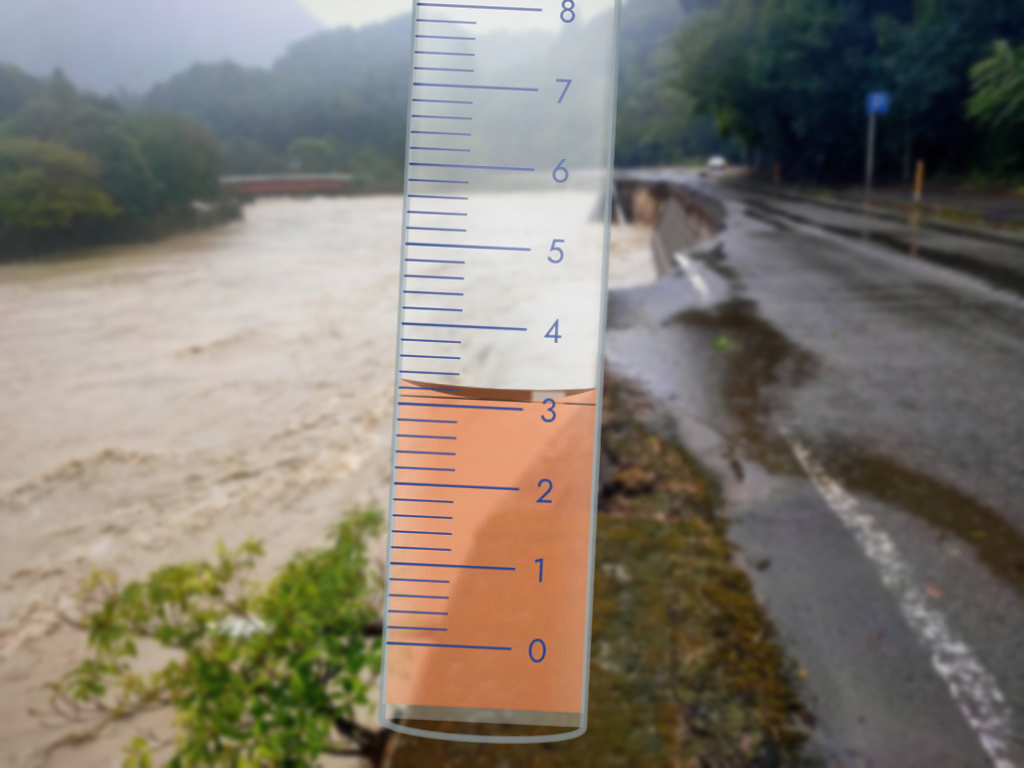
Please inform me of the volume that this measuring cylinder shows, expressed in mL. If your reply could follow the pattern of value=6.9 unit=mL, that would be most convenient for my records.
value=3.1 unit=mL
